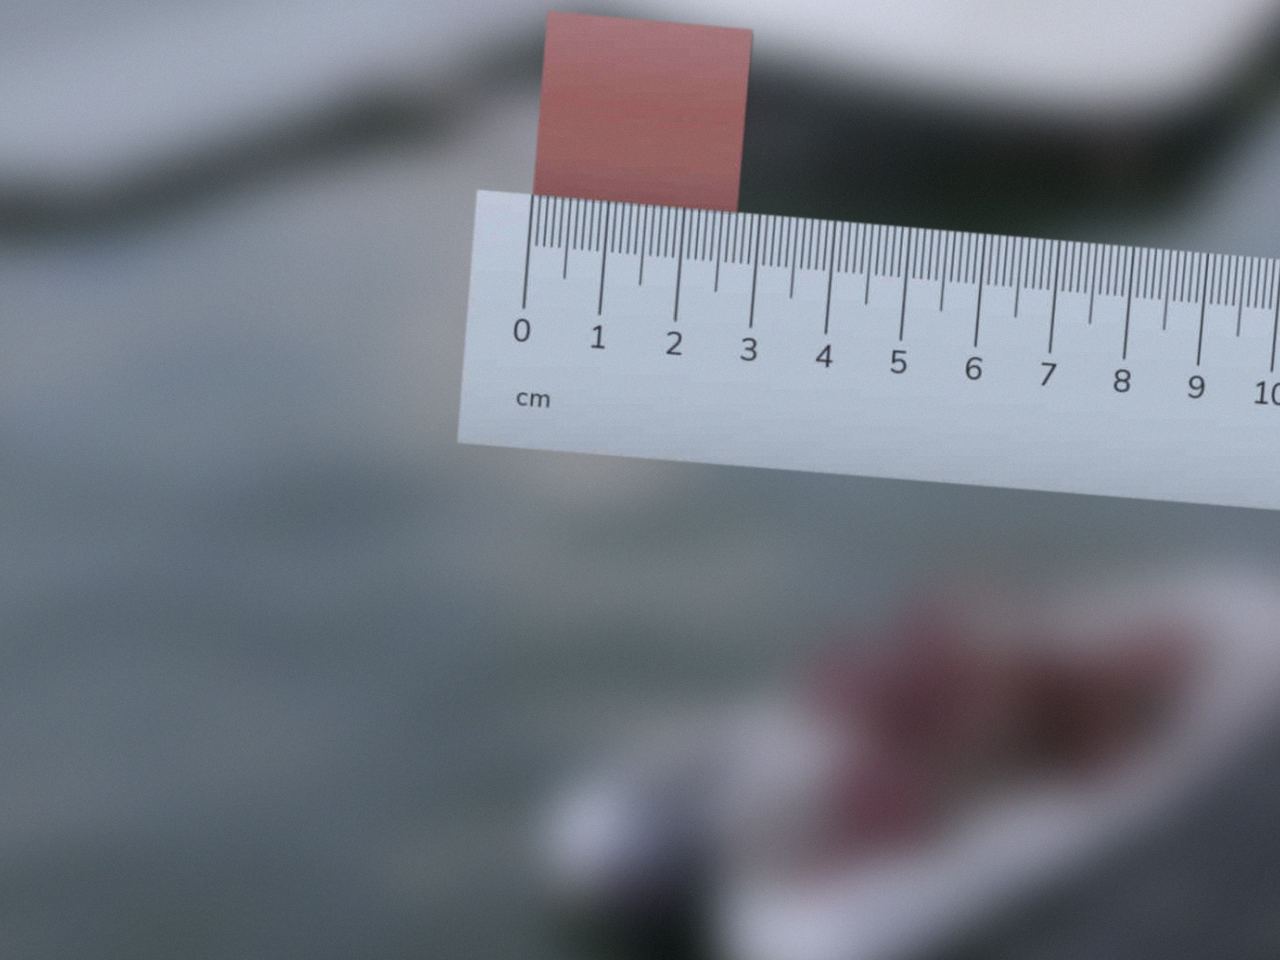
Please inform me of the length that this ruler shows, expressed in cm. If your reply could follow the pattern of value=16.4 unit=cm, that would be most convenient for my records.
value=2.7 unit=cm
